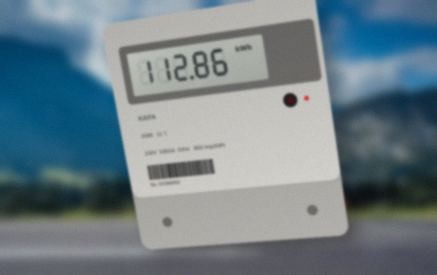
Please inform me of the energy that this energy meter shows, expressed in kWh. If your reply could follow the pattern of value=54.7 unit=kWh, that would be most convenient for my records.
value=112.86 unit=kWh
